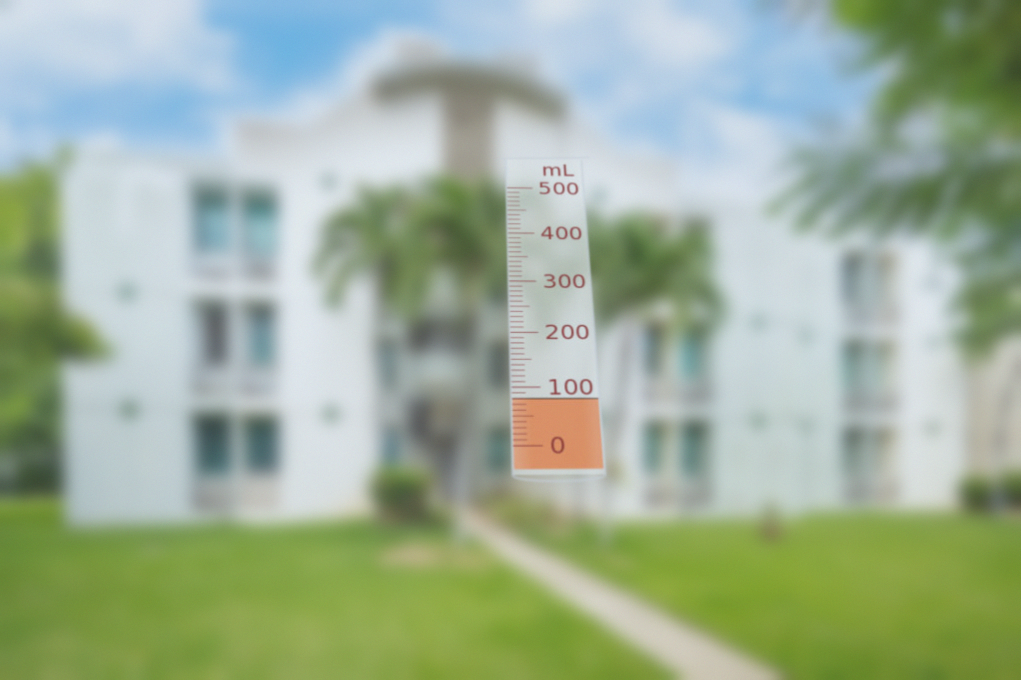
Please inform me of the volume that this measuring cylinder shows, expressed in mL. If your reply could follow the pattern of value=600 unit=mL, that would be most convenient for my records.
value=80 unit=mL
